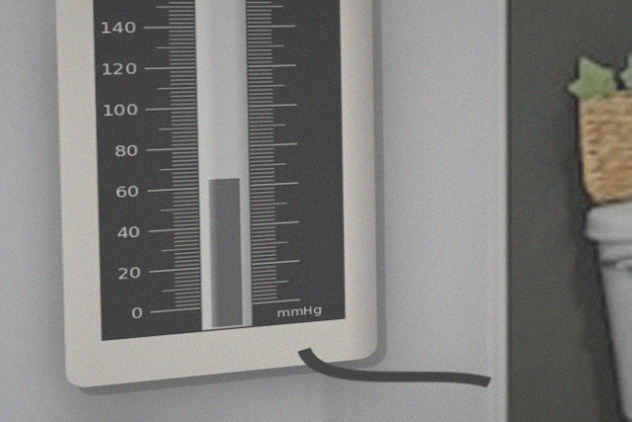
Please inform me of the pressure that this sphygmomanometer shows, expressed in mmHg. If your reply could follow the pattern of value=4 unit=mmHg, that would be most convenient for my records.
value=64 unit=mmHg
